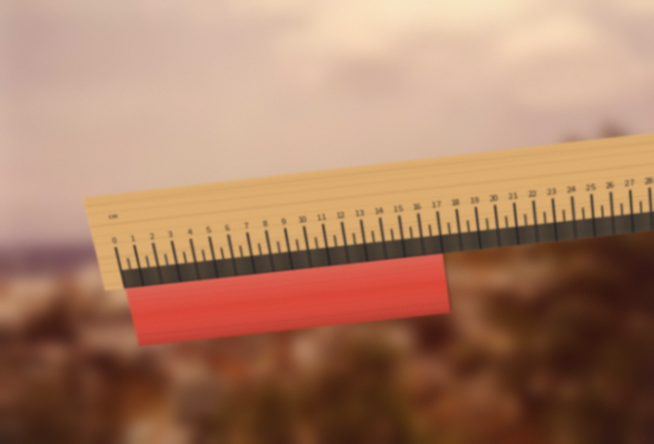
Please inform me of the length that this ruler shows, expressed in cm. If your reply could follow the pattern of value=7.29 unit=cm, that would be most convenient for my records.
value=17 unit=cm
